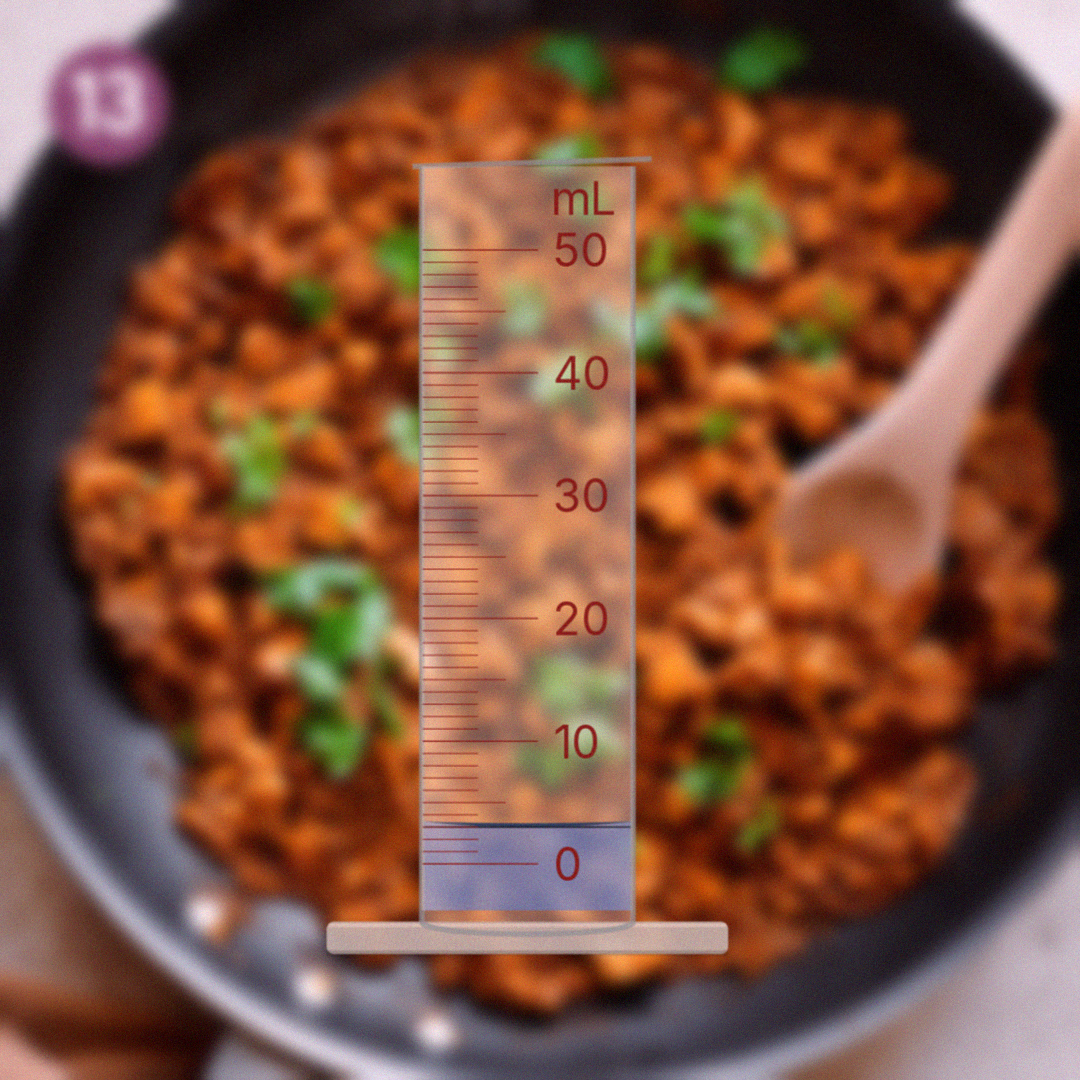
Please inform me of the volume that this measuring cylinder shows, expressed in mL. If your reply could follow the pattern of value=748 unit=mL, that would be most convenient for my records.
value=3 unit=mL
